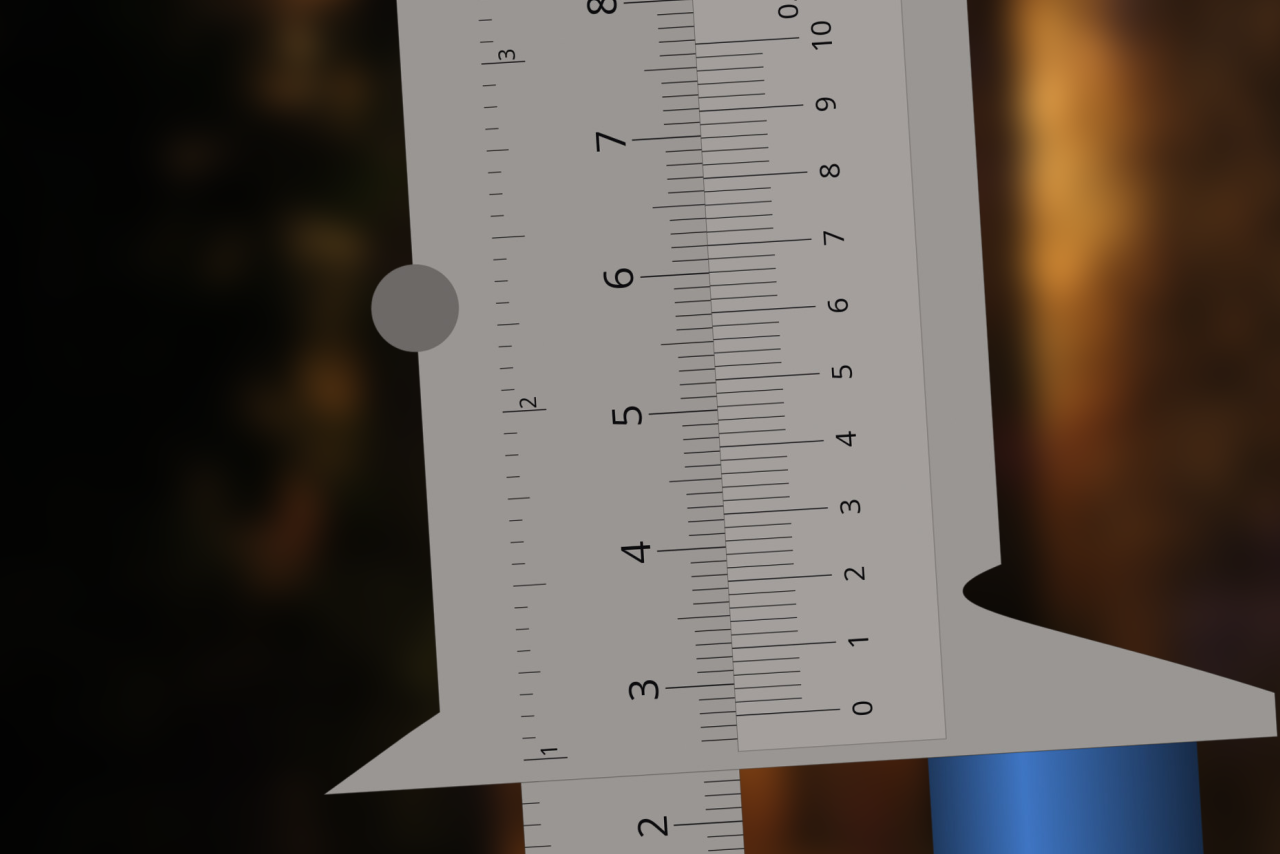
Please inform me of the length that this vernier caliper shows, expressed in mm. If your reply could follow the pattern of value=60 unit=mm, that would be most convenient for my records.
value=27.7 unit=mm
